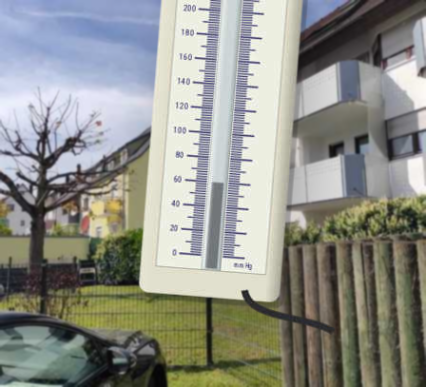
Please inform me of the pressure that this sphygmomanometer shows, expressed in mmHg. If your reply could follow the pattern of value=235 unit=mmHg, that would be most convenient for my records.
value=60 unit=mmHg
